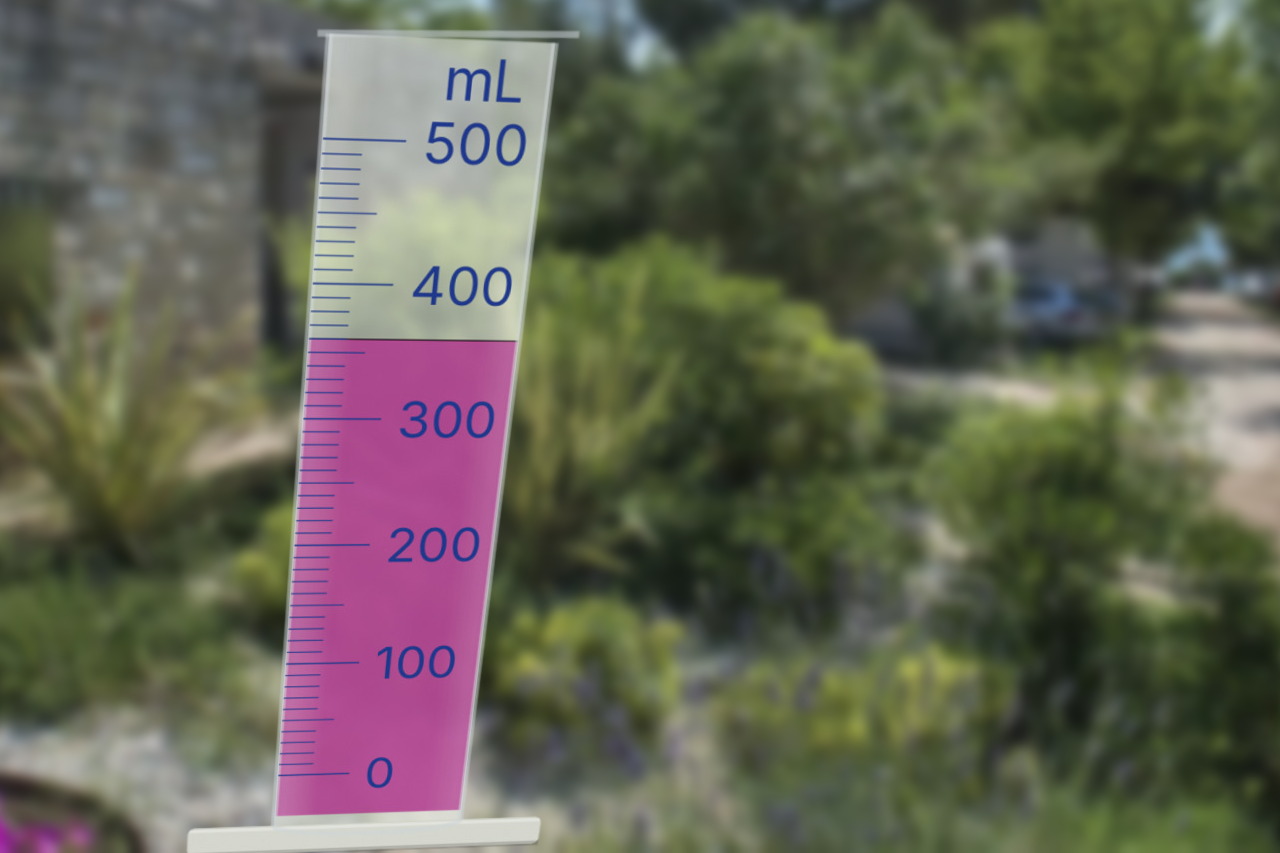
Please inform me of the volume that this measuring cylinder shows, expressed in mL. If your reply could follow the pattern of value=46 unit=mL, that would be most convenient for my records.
value=360 unit=mL
